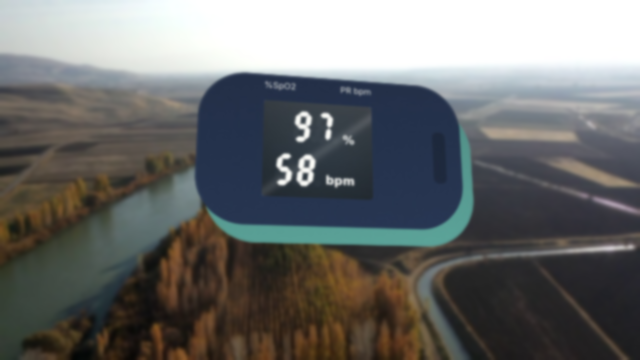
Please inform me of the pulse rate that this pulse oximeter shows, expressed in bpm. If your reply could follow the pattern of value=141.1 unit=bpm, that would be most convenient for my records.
value=58 unit=bpm
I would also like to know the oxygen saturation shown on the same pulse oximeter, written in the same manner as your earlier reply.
value=97 unit=%
